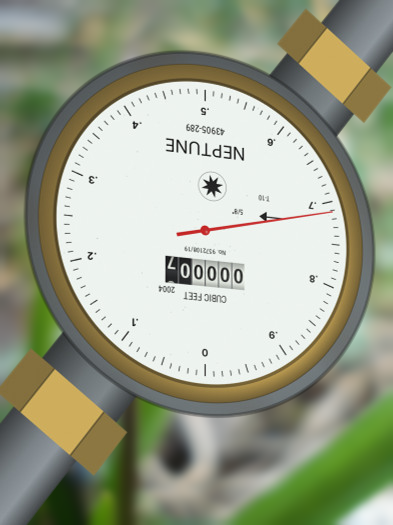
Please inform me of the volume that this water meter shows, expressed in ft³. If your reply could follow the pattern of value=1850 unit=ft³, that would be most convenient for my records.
value=6.71 unit=ft³
